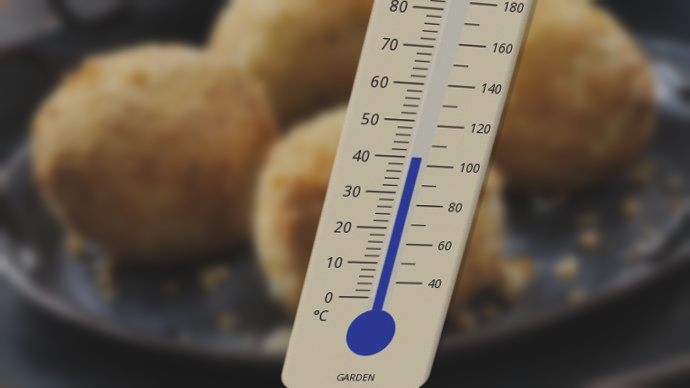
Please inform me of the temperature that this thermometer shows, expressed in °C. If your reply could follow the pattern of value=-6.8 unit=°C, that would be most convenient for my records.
value=40 unit=°C
